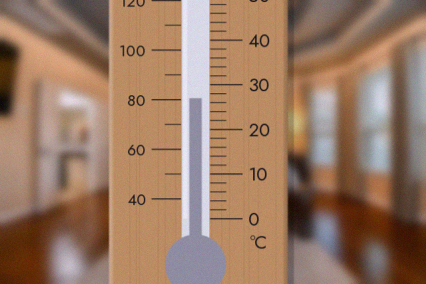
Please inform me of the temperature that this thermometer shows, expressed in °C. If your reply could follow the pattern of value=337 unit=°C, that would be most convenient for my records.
value=27 unit=°C
